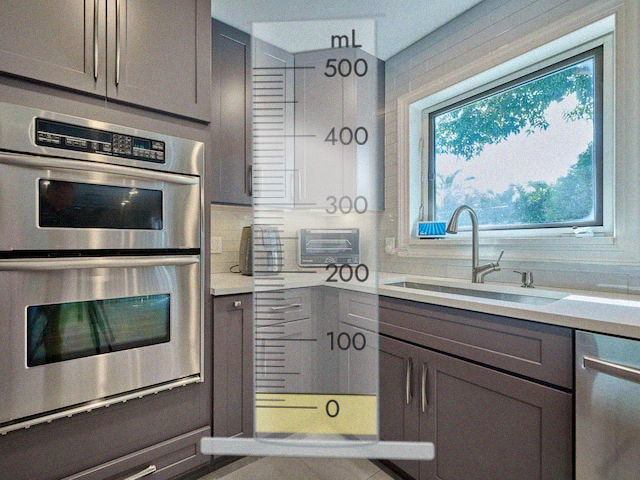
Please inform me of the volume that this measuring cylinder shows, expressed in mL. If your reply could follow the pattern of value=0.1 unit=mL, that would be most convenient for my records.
value=20 unit=mL
